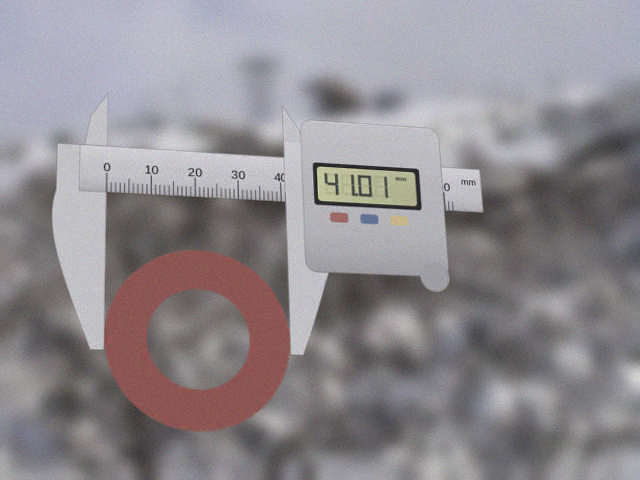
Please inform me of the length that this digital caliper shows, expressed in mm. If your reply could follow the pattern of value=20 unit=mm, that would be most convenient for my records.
value=41.01 unit=mm
